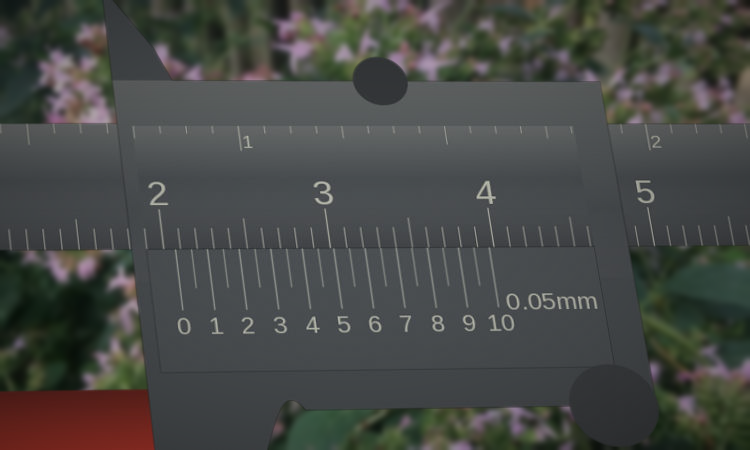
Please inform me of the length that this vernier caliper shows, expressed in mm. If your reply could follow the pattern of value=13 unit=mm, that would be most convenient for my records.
value=20.7 unit=mm
